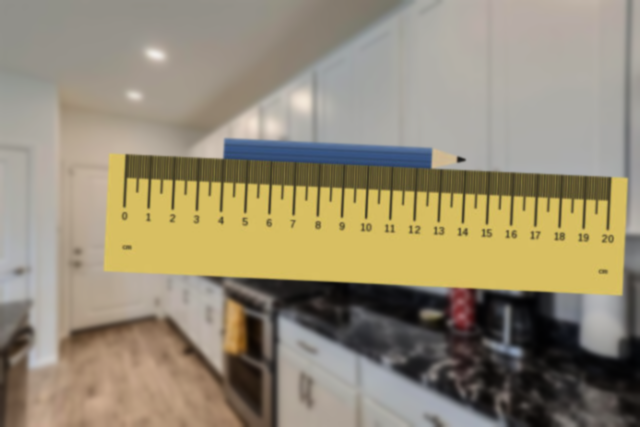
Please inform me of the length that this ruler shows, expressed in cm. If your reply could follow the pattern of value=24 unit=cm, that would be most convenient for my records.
value=10 unit=cm
